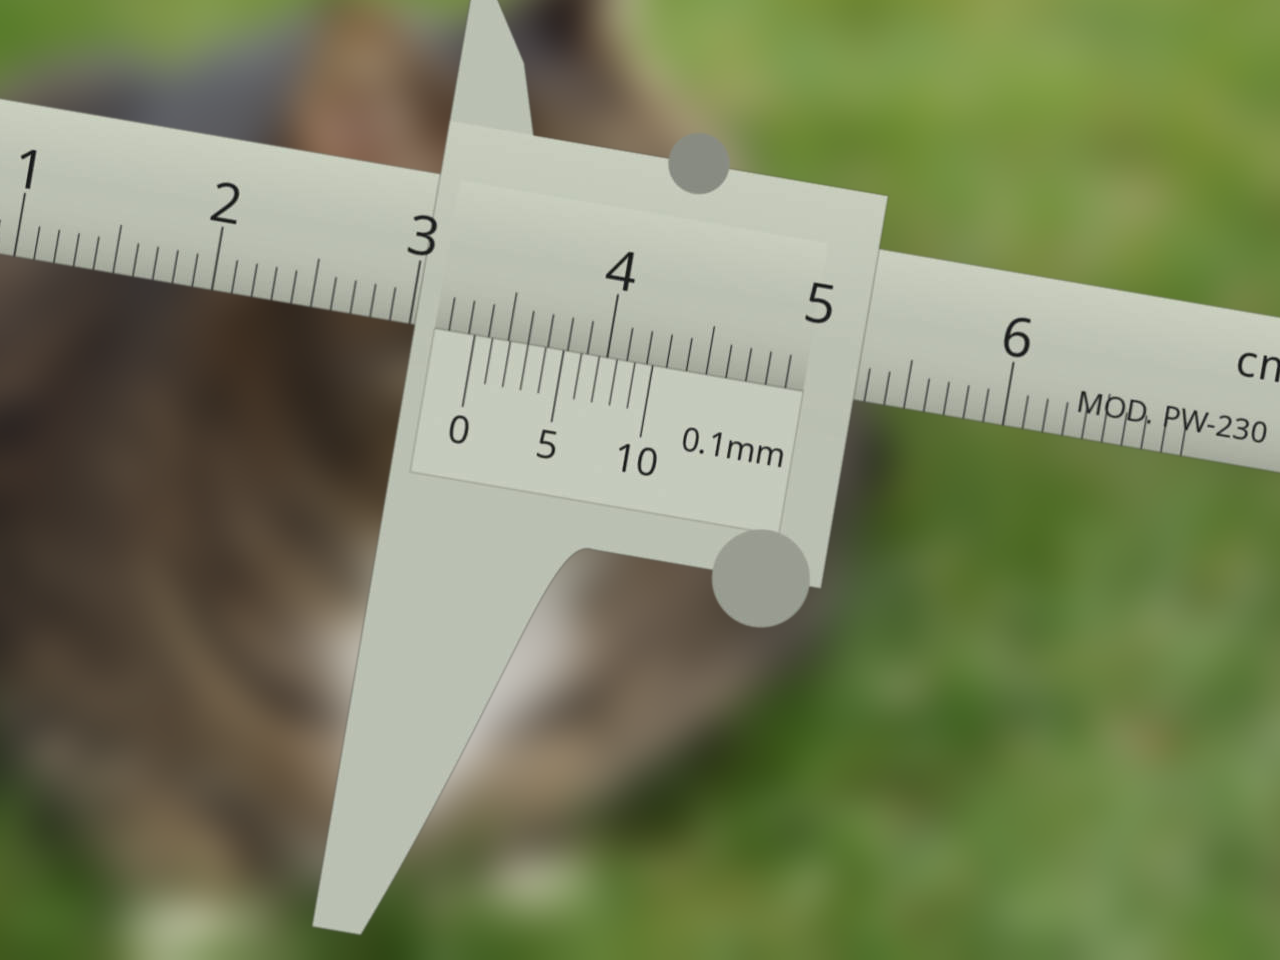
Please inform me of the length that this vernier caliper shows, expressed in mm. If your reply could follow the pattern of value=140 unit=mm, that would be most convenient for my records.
value=33.3 unit=mm
